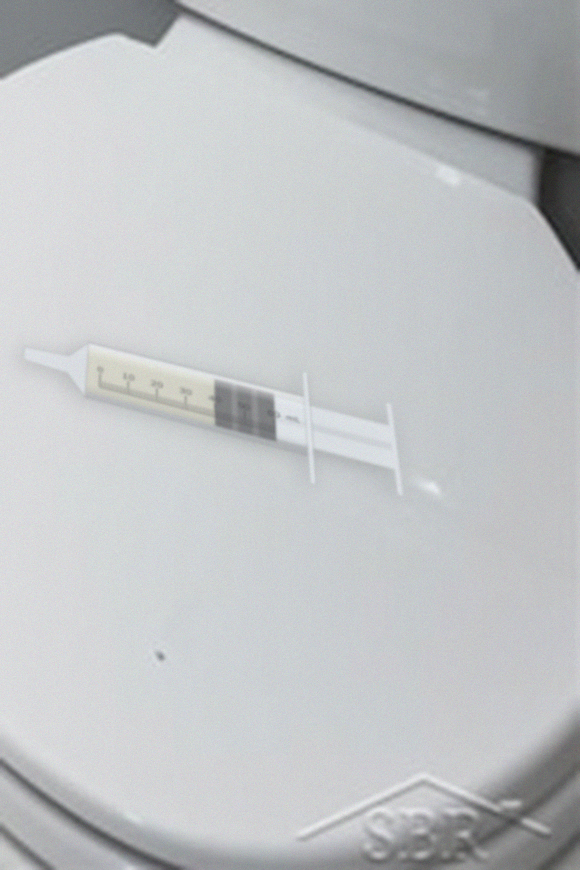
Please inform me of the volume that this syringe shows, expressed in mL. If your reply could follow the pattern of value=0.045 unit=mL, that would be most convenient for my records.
value=40 unit=mL
